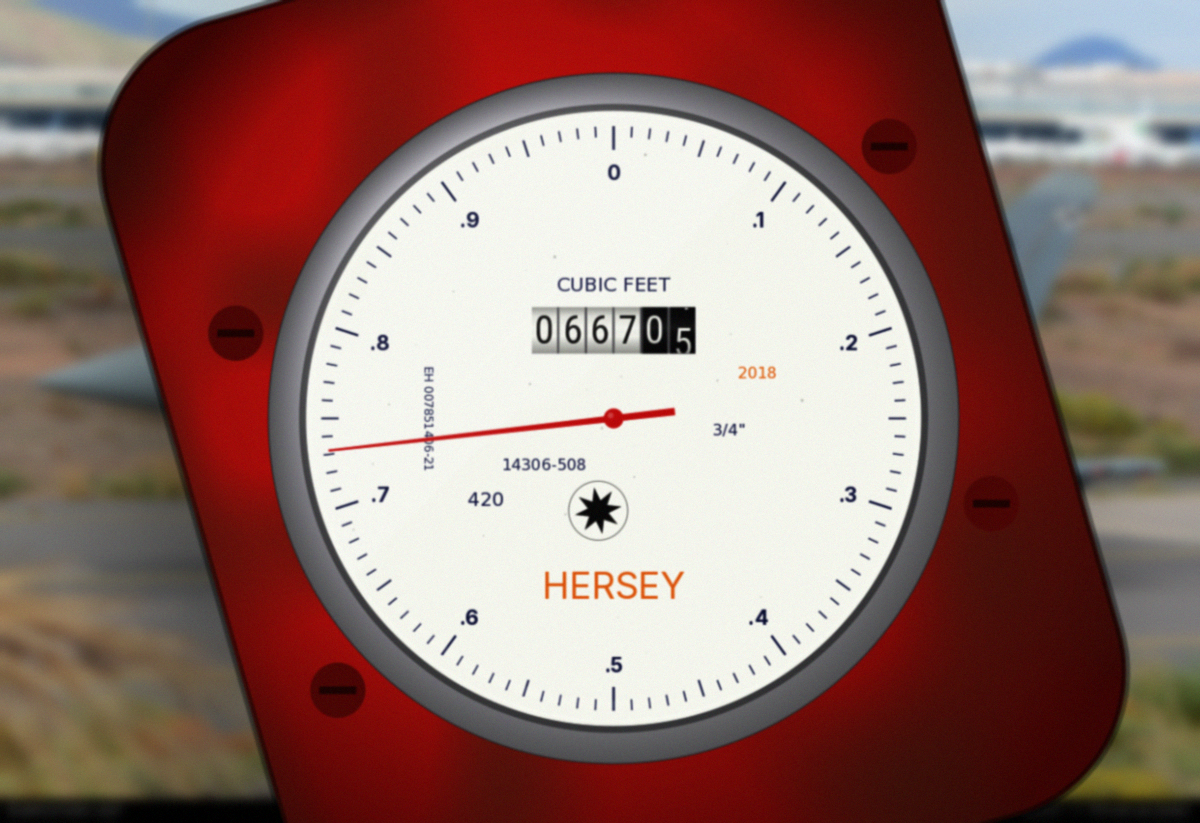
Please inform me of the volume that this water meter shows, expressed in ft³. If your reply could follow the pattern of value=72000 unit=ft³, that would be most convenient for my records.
value=66704.73 unit=ft³
